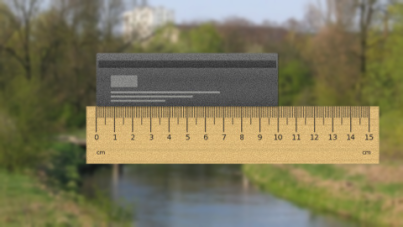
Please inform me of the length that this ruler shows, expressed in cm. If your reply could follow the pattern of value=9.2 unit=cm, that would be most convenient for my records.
value=10 unit=cm
